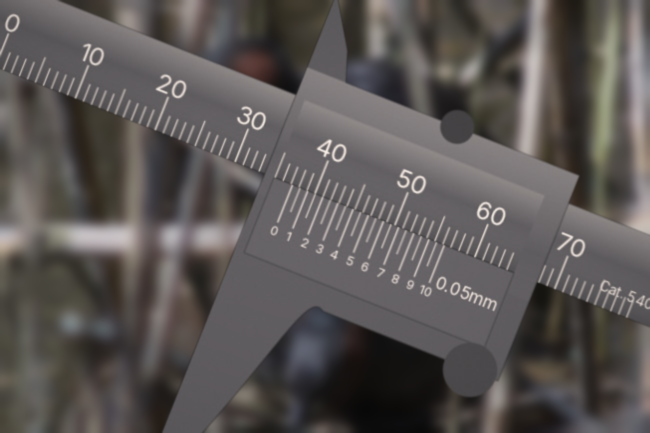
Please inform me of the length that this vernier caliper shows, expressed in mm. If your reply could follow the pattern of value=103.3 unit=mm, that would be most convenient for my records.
value=37.2 unit=mm
